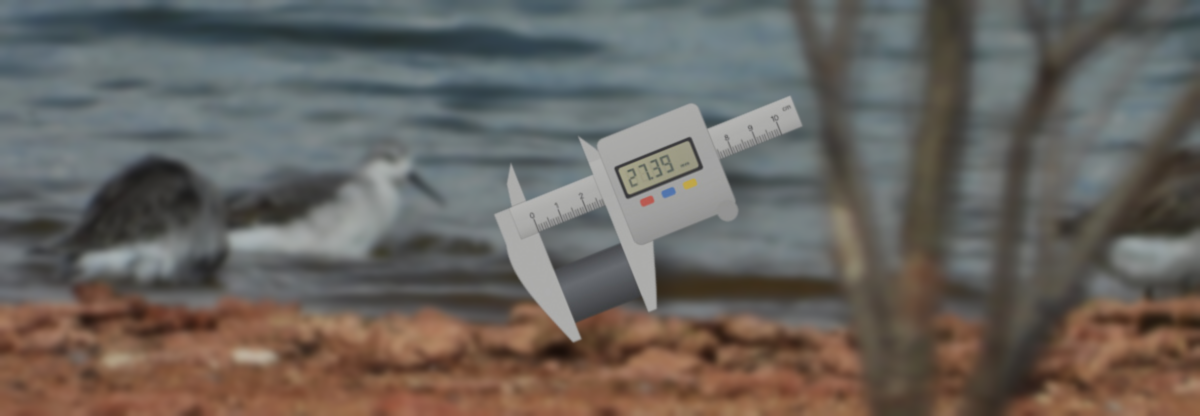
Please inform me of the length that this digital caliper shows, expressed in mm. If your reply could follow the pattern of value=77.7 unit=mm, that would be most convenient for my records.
value=27.39 unit=mm
